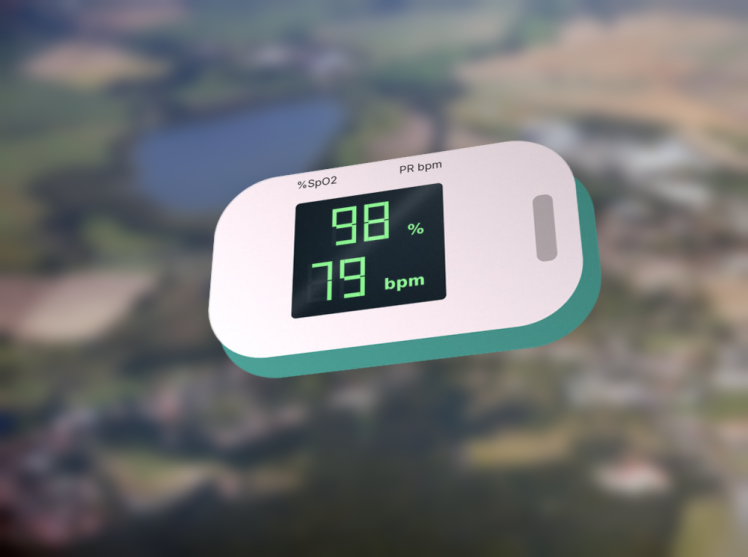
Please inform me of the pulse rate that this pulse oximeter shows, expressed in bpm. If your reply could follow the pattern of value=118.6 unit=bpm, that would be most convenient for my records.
value=79 unit=bpm
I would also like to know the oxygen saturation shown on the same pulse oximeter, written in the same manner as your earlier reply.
value=98 unit=%
